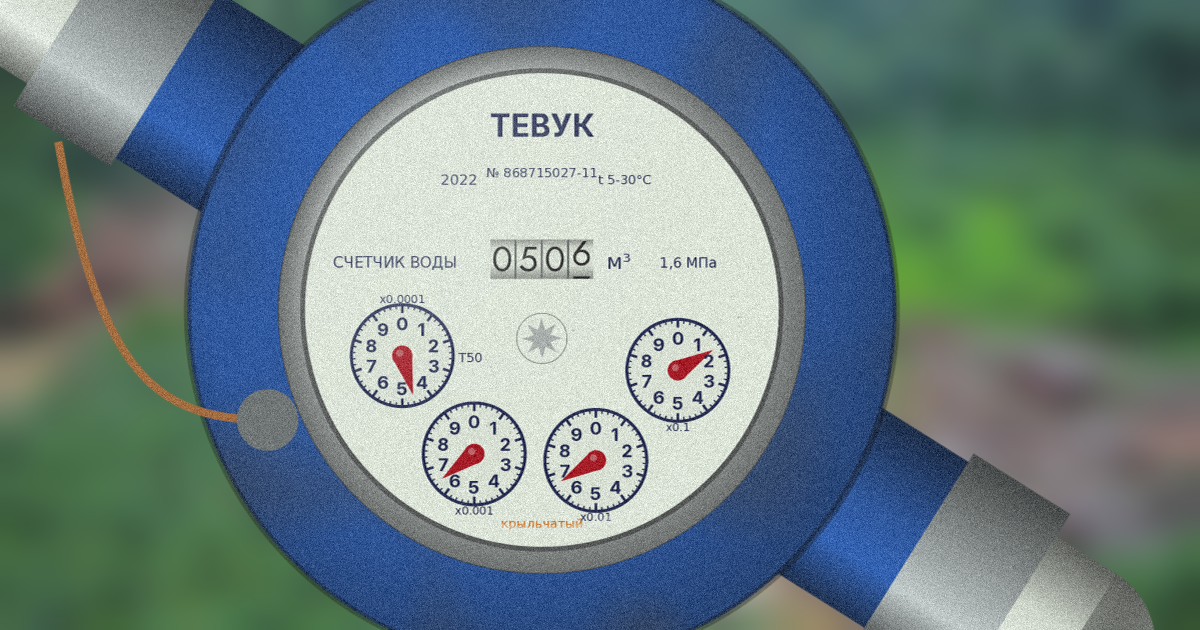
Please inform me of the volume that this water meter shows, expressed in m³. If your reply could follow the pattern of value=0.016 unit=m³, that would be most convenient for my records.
value=506.1664 unit=m³
